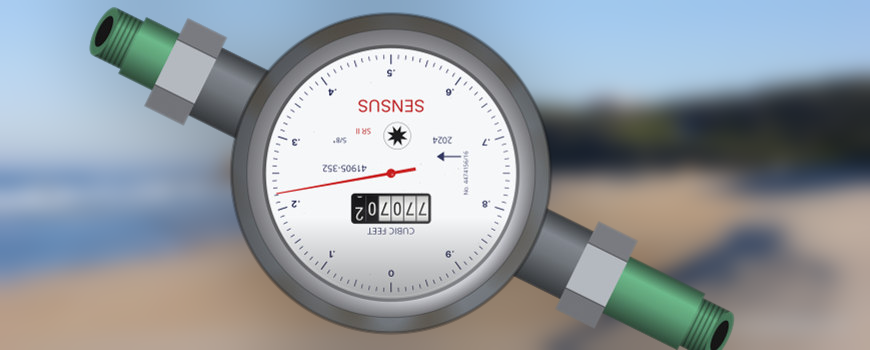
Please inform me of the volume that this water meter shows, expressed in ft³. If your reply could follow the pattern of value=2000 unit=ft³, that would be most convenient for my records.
value=770702.22 unit=ft³
